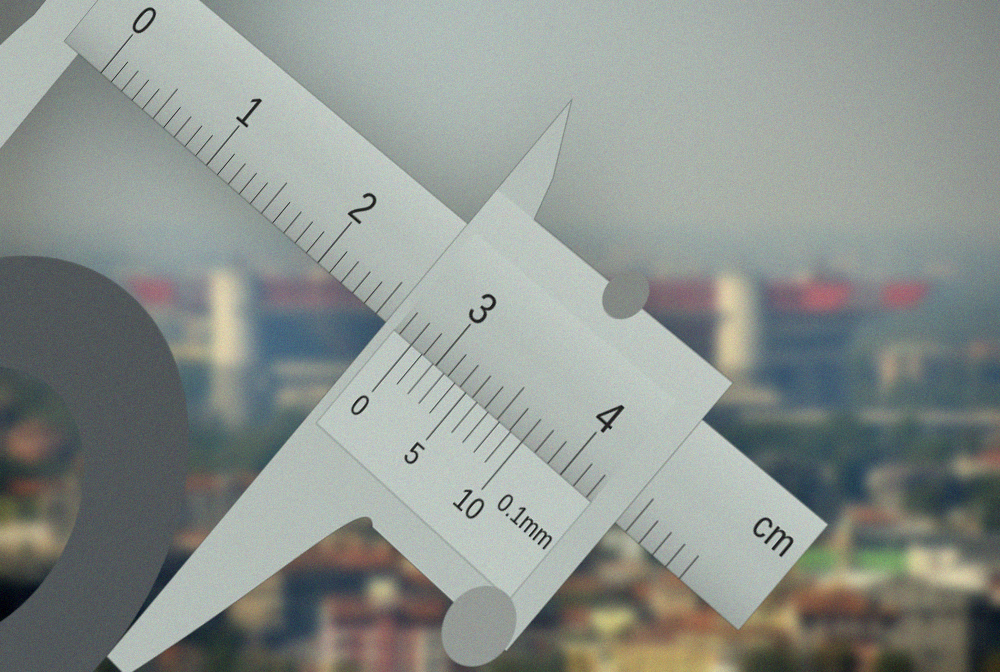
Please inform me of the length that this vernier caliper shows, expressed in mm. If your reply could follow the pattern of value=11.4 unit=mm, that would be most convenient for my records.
value=28.0 unit=mm
